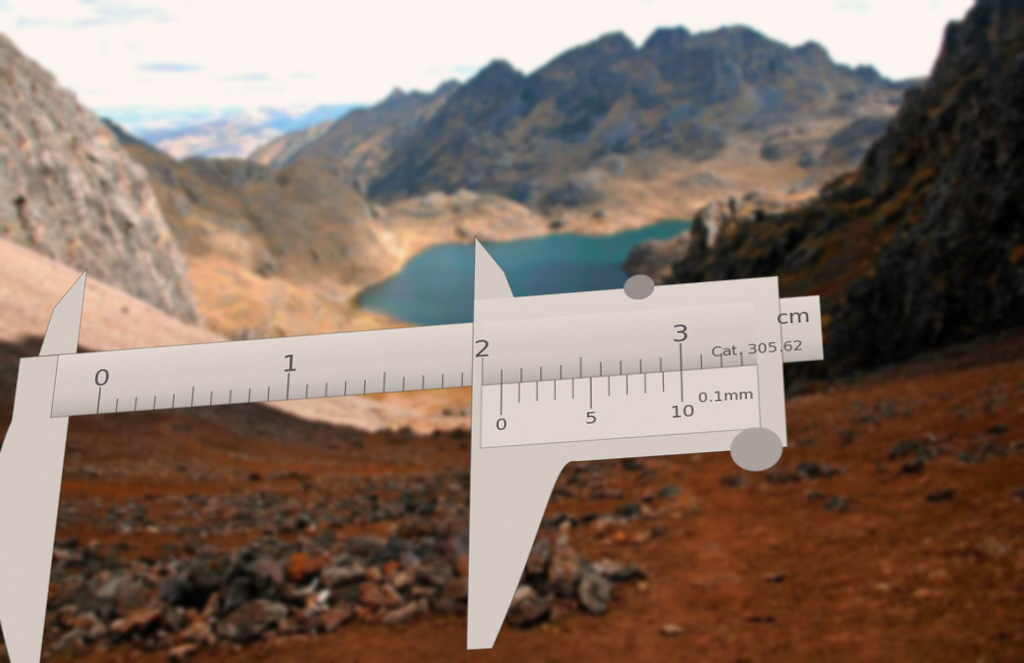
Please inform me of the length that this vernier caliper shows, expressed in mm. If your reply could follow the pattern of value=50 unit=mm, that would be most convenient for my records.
value=21.0 unit=mm
